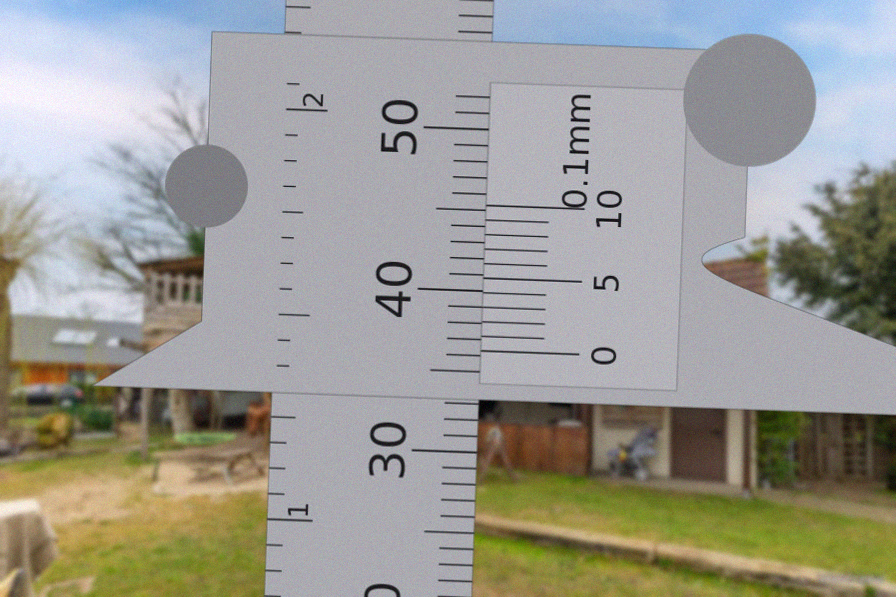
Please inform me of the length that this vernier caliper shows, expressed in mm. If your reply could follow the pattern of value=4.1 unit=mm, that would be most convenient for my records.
value=36.3 unit=mm
